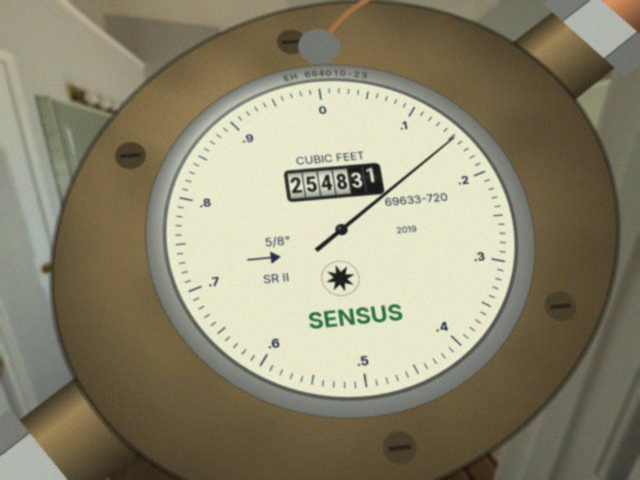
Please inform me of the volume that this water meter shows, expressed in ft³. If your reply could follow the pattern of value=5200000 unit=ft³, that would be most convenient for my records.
value=254831.15 unit=ft³
